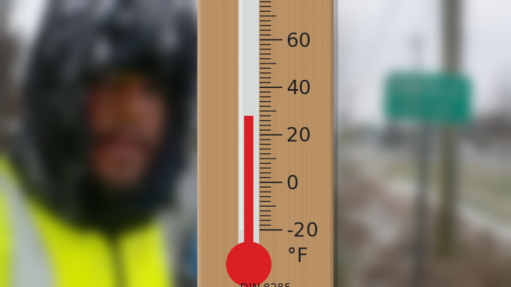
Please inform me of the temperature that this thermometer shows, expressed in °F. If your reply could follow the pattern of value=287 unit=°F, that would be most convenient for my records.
value=28 unit=°F
